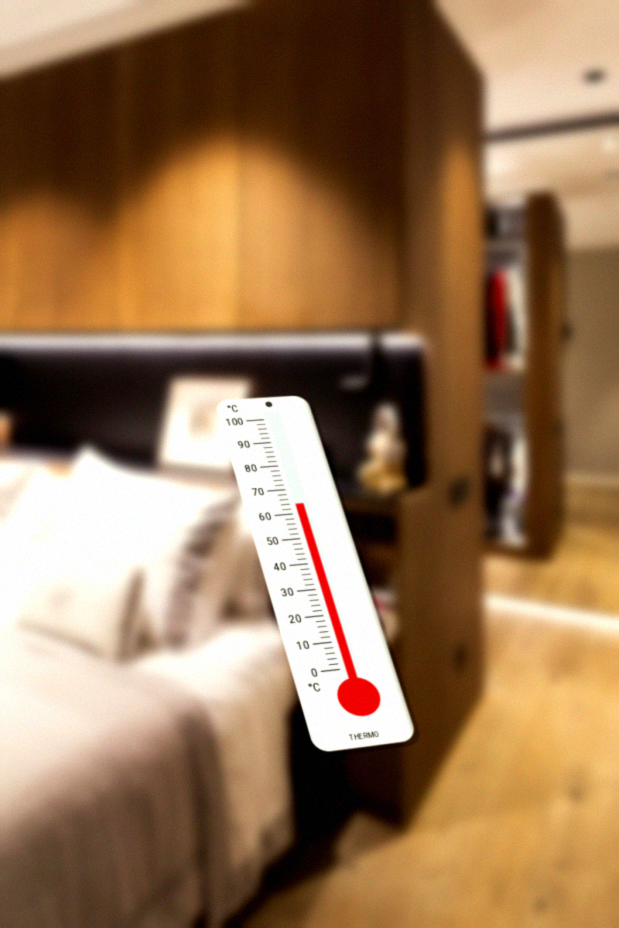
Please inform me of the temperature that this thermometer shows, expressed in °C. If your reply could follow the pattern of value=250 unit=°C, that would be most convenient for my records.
value=64 unit=°C
